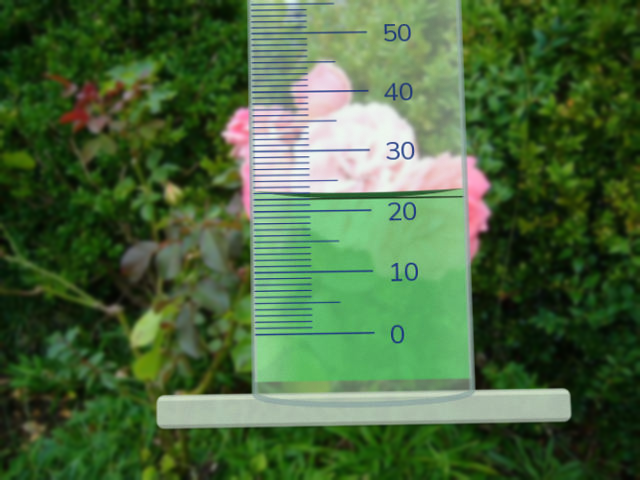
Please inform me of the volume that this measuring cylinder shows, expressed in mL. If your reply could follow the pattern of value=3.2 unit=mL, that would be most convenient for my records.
value=22 unit=mL
